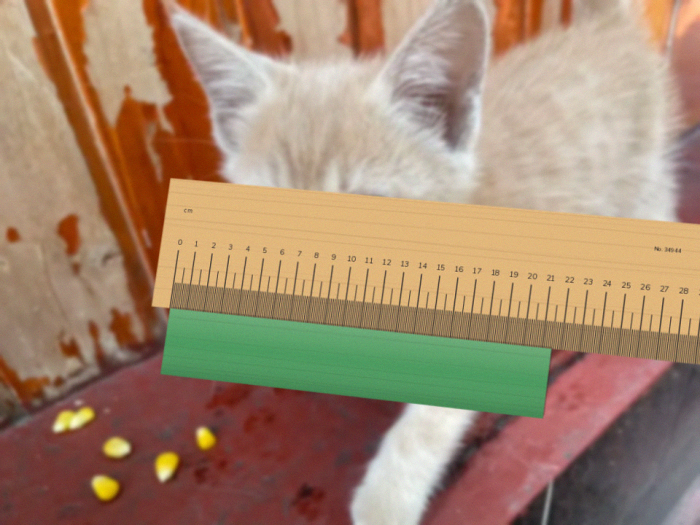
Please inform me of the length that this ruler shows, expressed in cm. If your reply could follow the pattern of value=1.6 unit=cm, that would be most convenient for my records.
value=21.5 unit=cm
